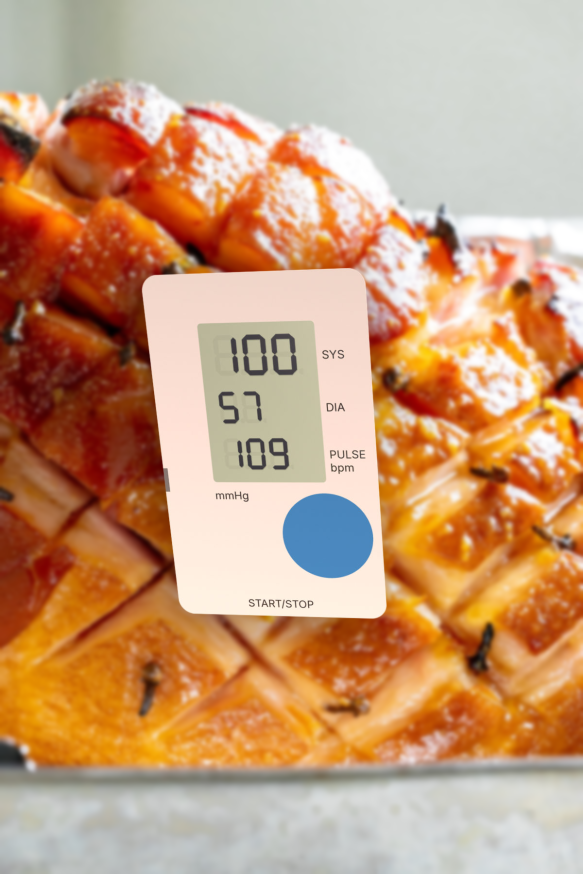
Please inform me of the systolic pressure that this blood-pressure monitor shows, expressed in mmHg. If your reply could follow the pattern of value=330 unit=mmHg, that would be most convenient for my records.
value=100 unit=mmHg
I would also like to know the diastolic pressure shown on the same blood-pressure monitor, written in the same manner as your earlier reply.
value=57 unit=mmHg
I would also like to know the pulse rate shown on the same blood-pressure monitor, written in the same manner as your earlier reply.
value=109 unit=bpm
